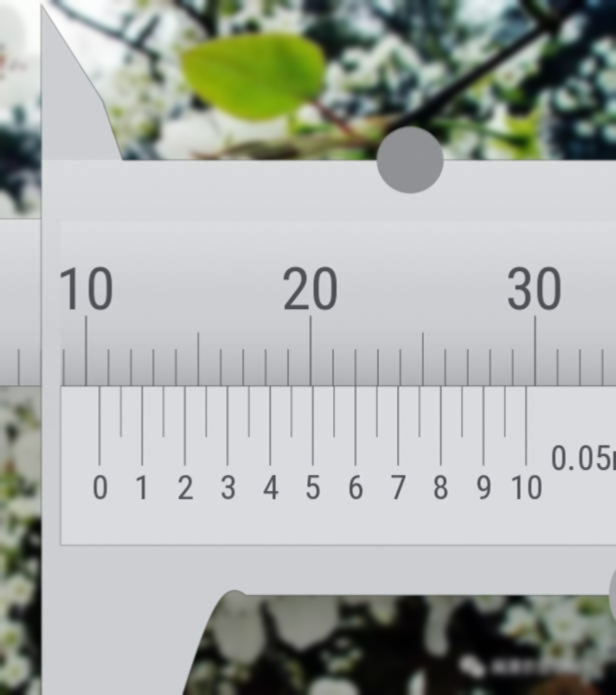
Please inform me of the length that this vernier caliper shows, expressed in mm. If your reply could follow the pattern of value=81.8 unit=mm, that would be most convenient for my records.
value=10.6 unit=mm
